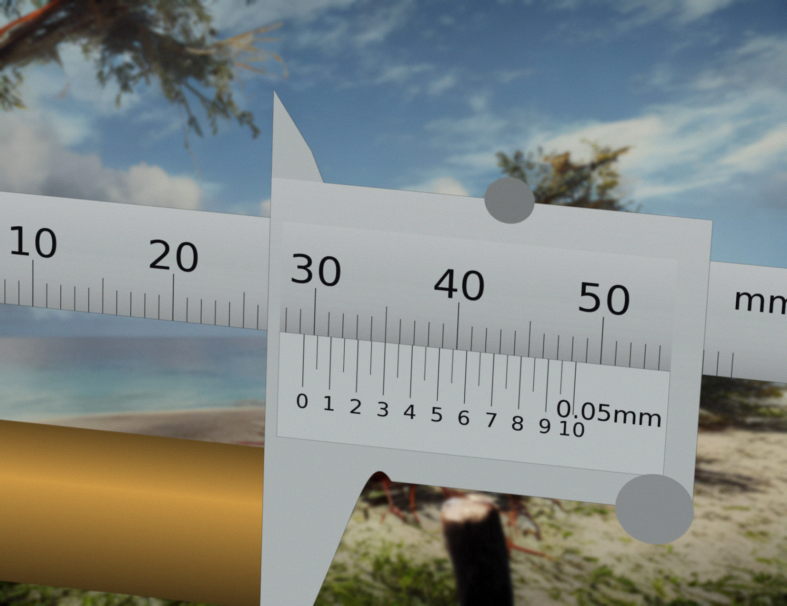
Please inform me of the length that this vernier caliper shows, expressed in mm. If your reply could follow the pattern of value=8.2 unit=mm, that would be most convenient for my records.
value=29.3 unit=mm
